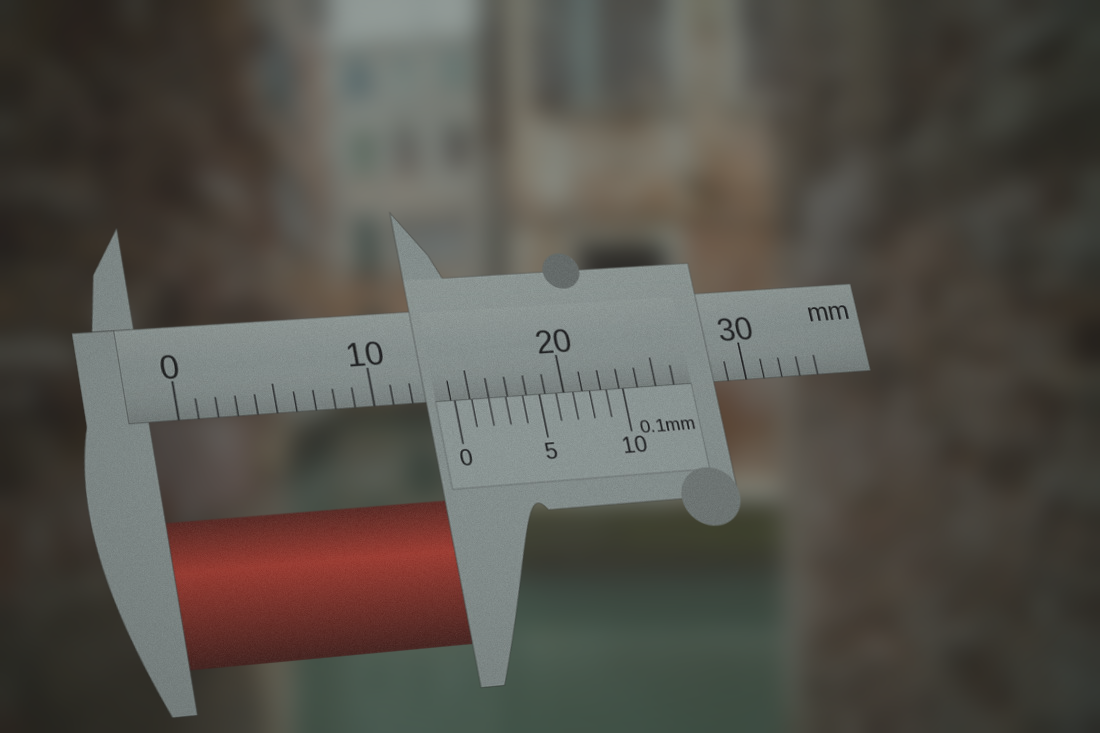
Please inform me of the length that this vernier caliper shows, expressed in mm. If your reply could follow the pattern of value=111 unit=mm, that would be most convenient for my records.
value=14.2 unit=mm
